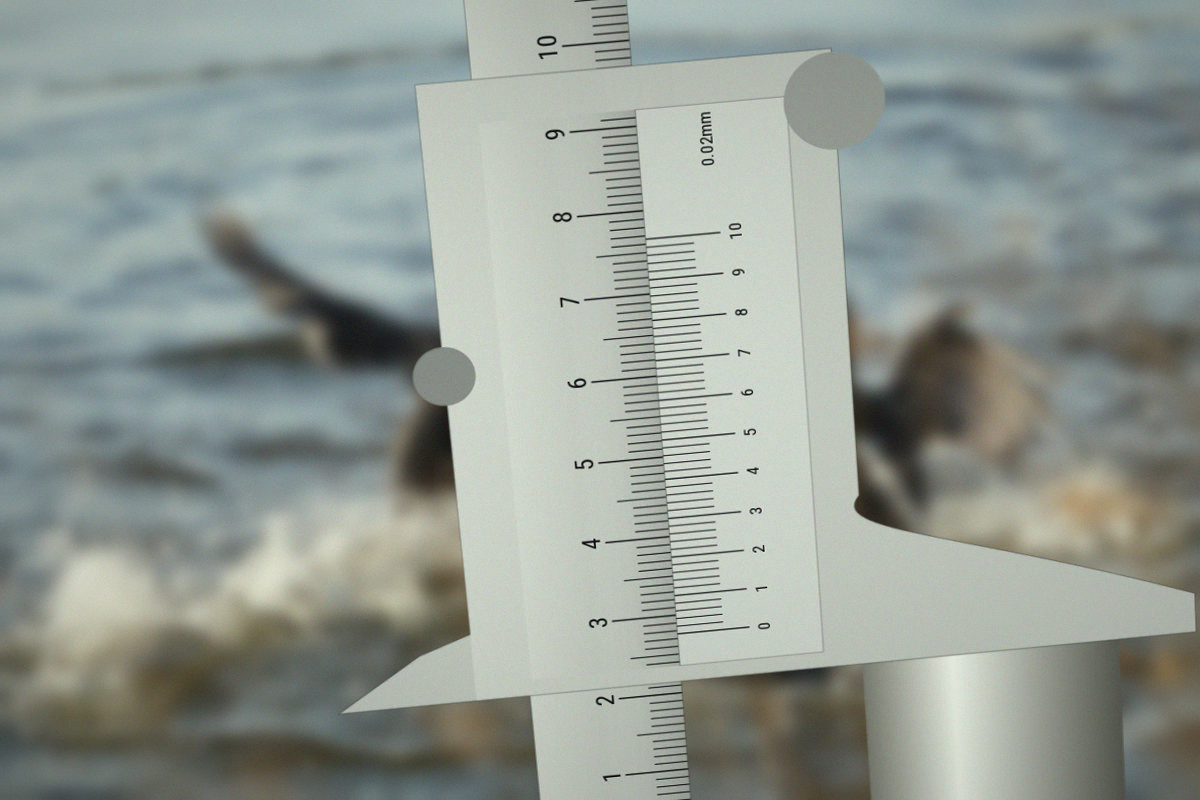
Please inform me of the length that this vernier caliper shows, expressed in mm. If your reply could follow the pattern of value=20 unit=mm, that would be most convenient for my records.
value=27.6 unit=mm
